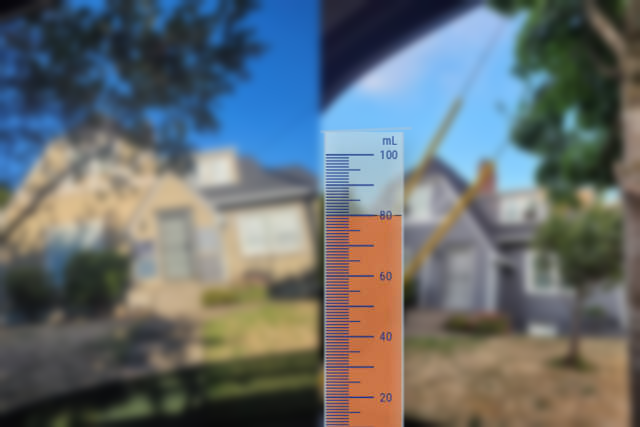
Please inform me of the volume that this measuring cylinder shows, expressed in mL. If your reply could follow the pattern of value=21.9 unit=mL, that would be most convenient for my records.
value=80 unit=mL
